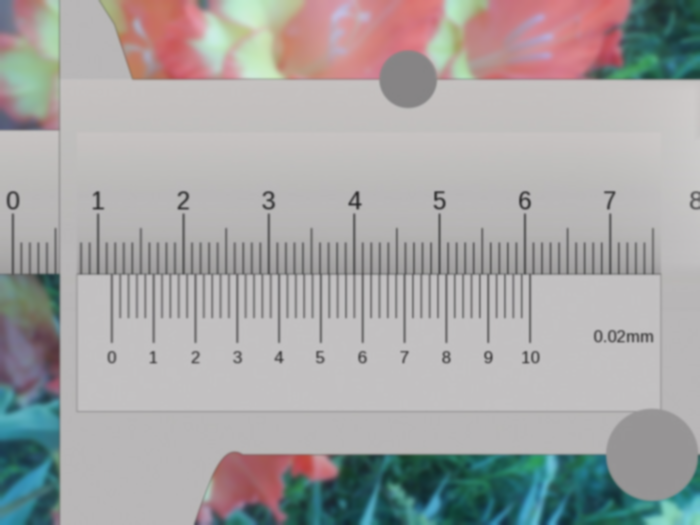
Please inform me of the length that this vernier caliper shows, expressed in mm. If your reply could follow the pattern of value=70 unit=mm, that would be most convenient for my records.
value=11.6 unit=mm
